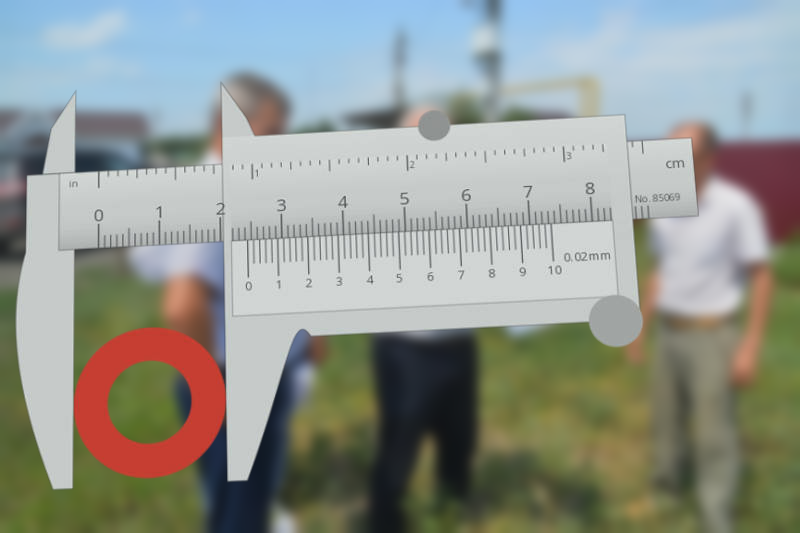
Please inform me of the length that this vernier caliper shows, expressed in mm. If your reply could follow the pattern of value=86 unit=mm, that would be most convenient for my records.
value=24.4 unit=mm
